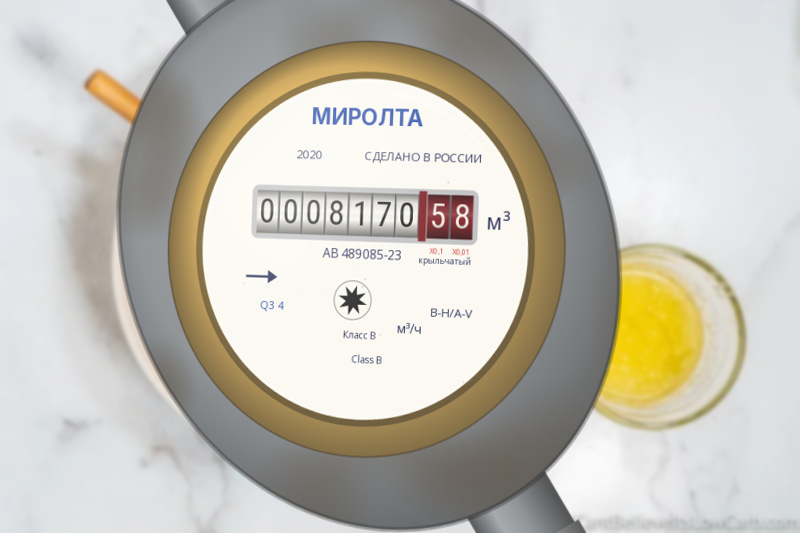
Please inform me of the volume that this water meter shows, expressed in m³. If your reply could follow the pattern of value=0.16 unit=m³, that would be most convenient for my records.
value=8170.58 unit=m³
